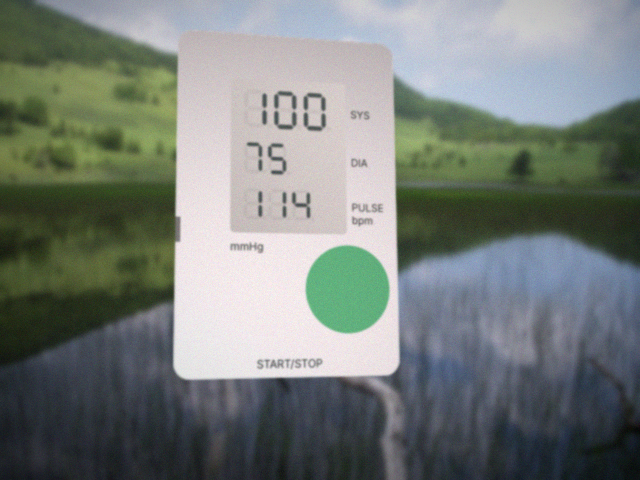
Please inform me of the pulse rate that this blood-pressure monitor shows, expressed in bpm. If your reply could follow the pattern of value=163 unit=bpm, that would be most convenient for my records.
value=114 unit=bpm
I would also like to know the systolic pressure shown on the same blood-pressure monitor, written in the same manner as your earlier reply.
value=100 unit=mmHg
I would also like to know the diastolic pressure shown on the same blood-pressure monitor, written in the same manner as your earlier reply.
value=75 unit=mmHg
